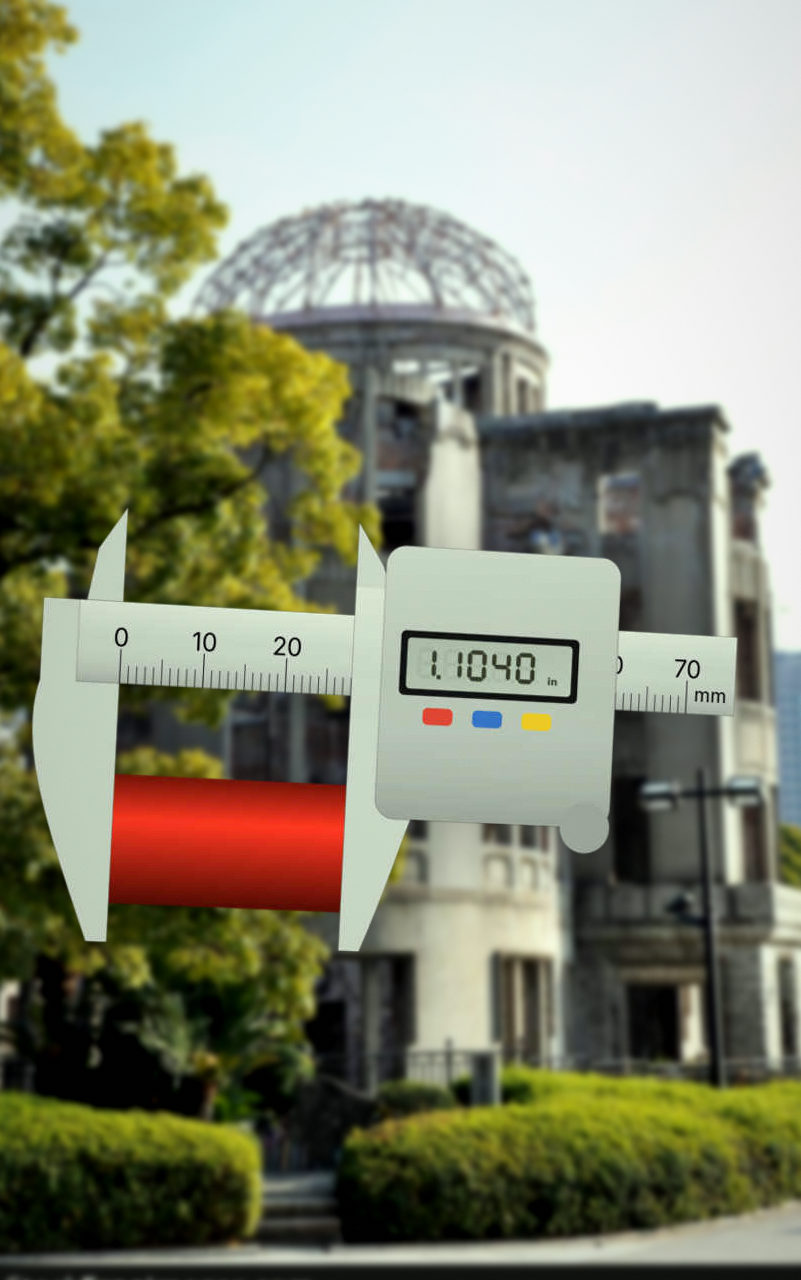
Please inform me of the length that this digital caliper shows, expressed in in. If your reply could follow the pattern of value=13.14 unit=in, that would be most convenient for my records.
value=1.1040 unit=in
